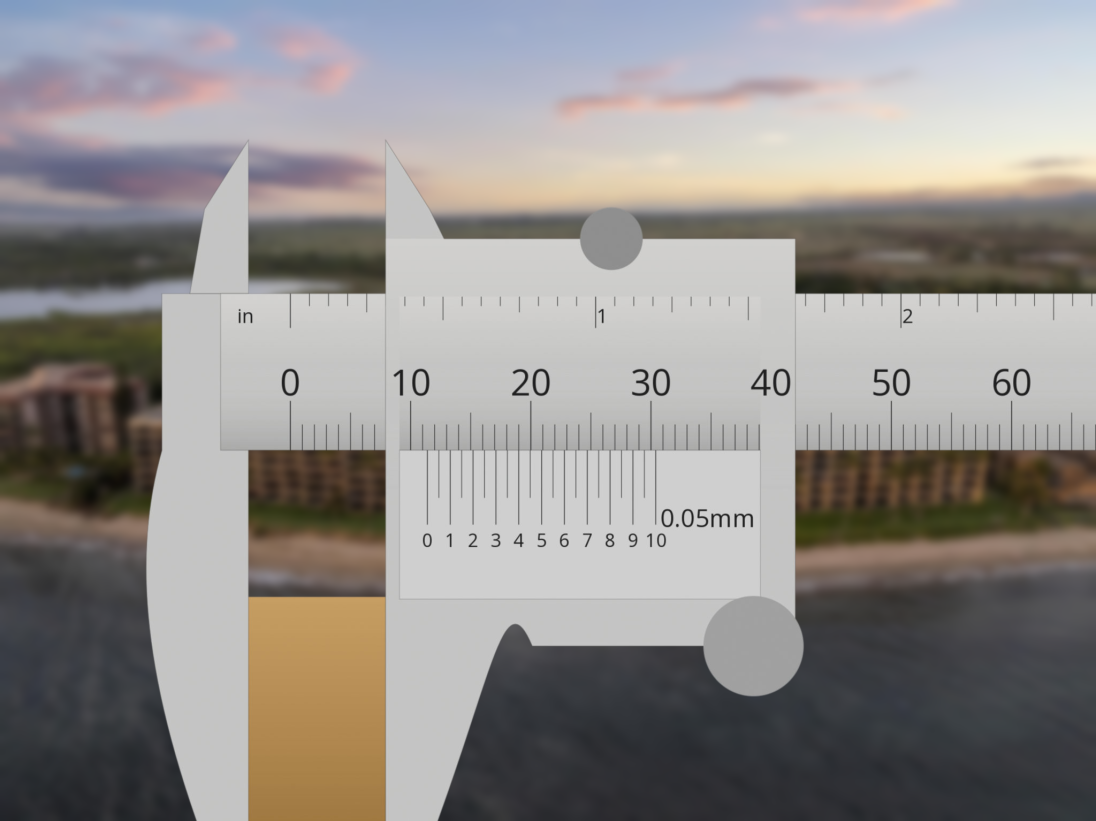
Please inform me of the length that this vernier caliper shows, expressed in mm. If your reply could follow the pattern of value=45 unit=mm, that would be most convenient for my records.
value=11.4 unit=mm
